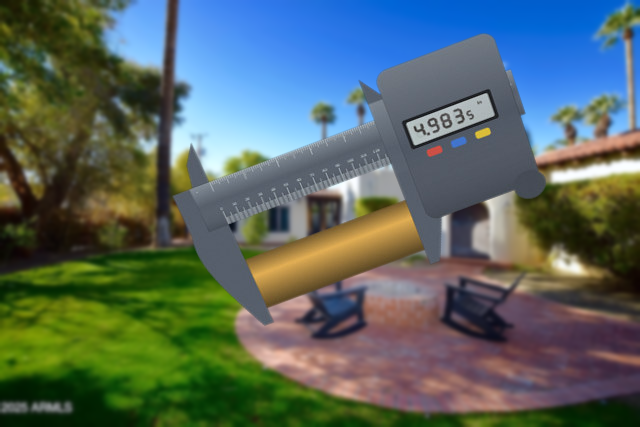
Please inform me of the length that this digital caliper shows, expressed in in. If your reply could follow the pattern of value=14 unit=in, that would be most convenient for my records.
value=4.9835 unit=in
